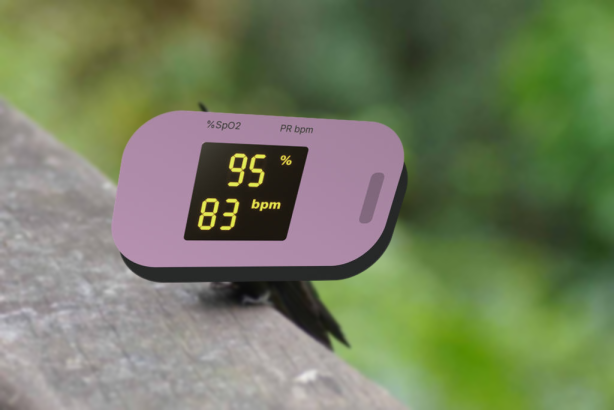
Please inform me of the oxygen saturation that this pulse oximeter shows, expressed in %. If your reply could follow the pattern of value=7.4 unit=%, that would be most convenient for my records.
value=95 unit=%
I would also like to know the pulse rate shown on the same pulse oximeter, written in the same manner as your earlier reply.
value=83 unit=bpm
